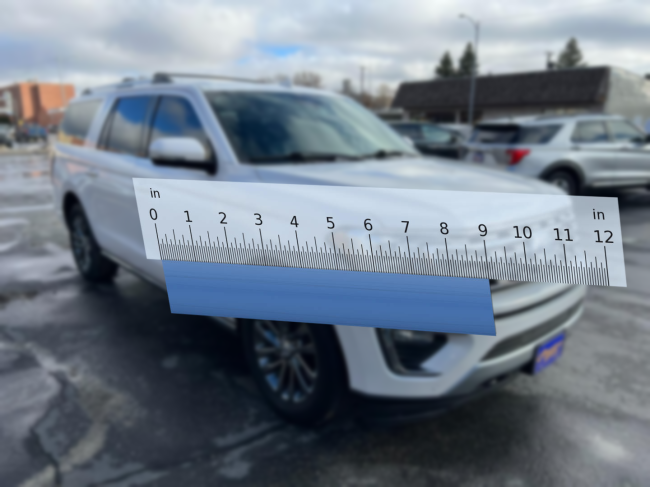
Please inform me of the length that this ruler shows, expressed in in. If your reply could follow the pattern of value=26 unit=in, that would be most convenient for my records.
value=9 unit=in
